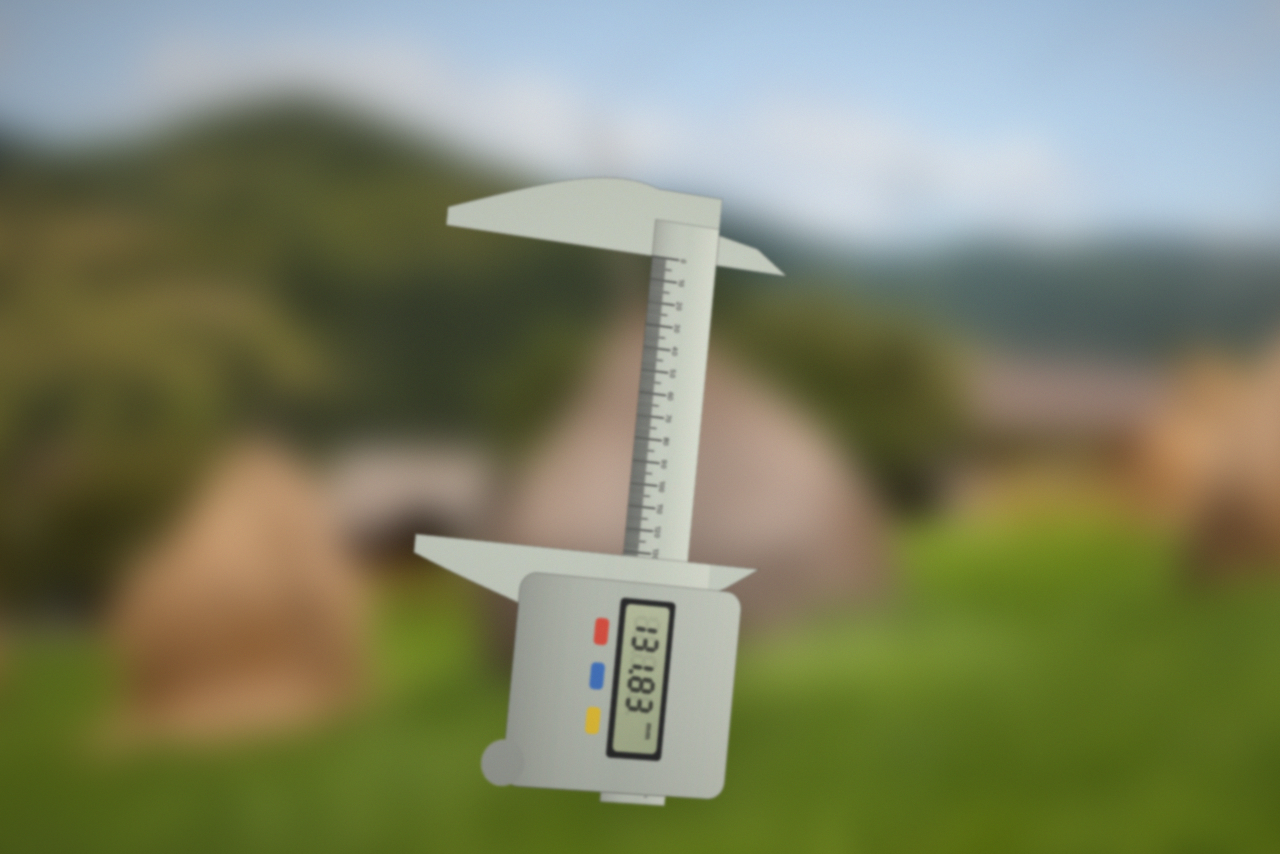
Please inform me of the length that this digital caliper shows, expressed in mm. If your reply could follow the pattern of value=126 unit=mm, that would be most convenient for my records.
value=131.83 unit=mm
